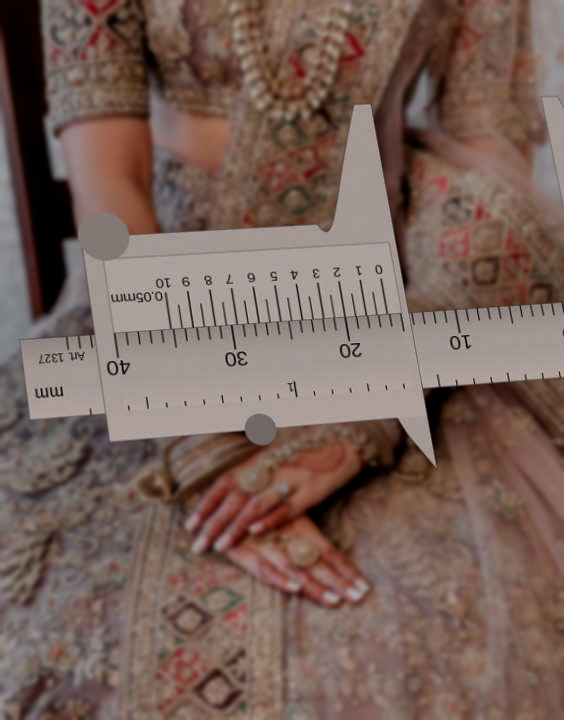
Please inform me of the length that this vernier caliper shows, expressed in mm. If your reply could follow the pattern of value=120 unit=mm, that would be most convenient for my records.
value=16.2 unit=mm
